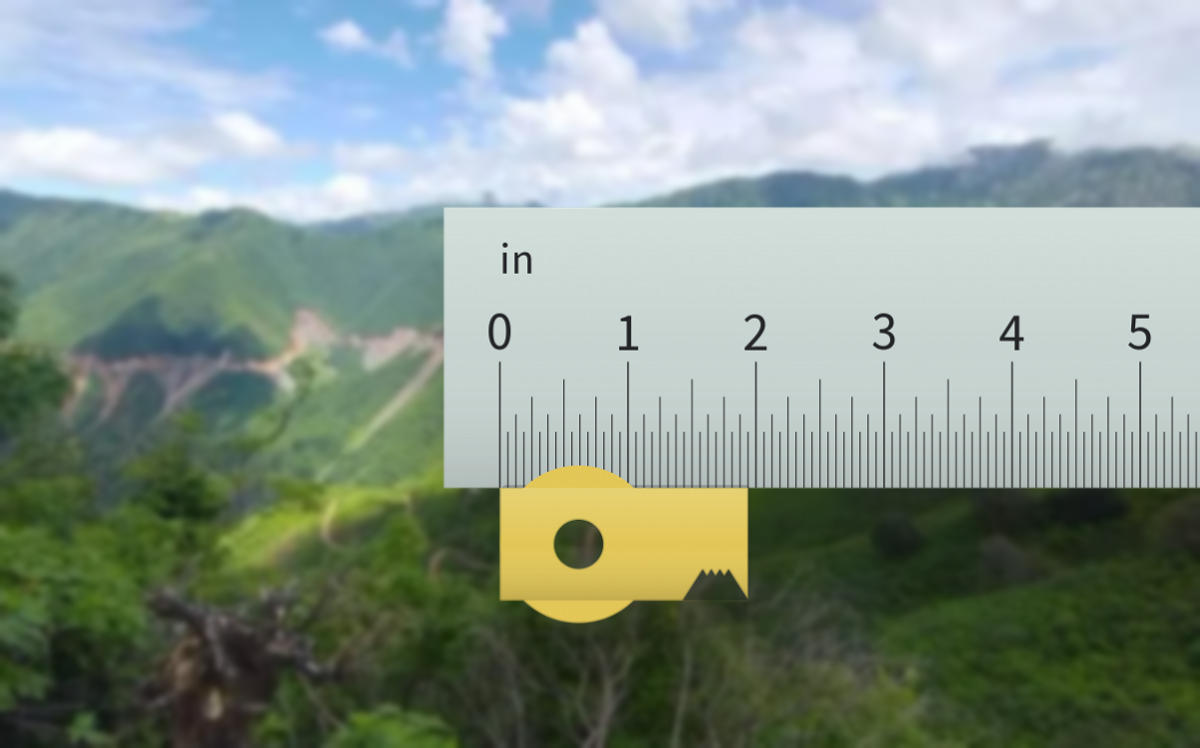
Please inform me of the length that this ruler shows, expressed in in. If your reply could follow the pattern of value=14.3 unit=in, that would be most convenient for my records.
value=1.9375 unit=in
